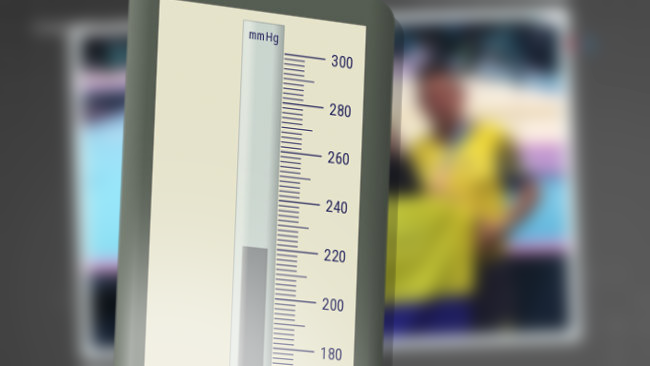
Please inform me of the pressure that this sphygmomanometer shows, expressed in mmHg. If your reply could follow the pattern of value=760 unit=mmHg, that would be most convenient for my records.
value=220 unit=mmHg
